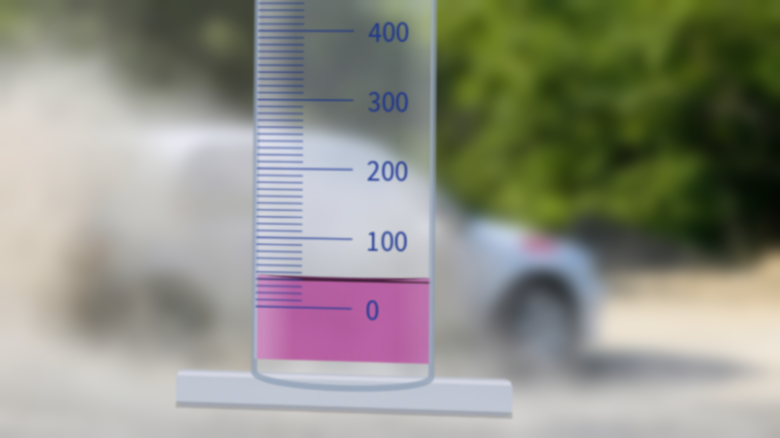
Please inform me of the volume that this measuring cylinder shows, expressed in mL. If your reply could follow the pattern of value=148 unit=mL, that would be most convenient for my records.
value=40 unit=mL
